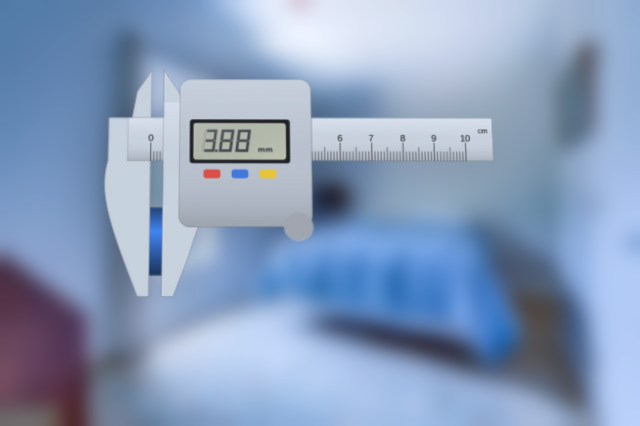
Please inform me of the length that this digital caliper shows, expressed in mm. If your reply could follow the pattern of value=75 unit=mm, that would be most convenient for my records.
value=3.88 unit=mm
